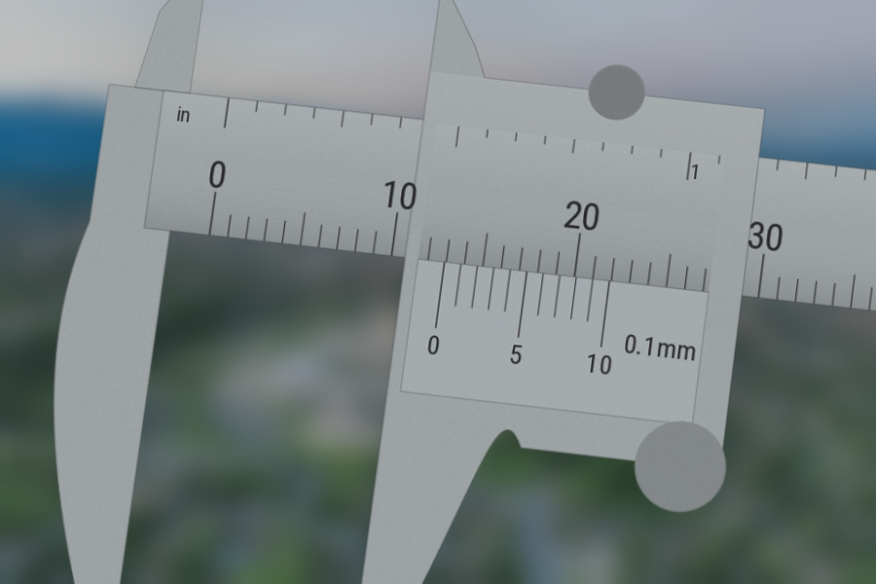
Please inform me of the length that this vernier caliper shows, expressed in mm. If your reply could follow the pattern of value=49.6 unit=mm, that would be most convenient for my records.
value=12.9 unit=mm
